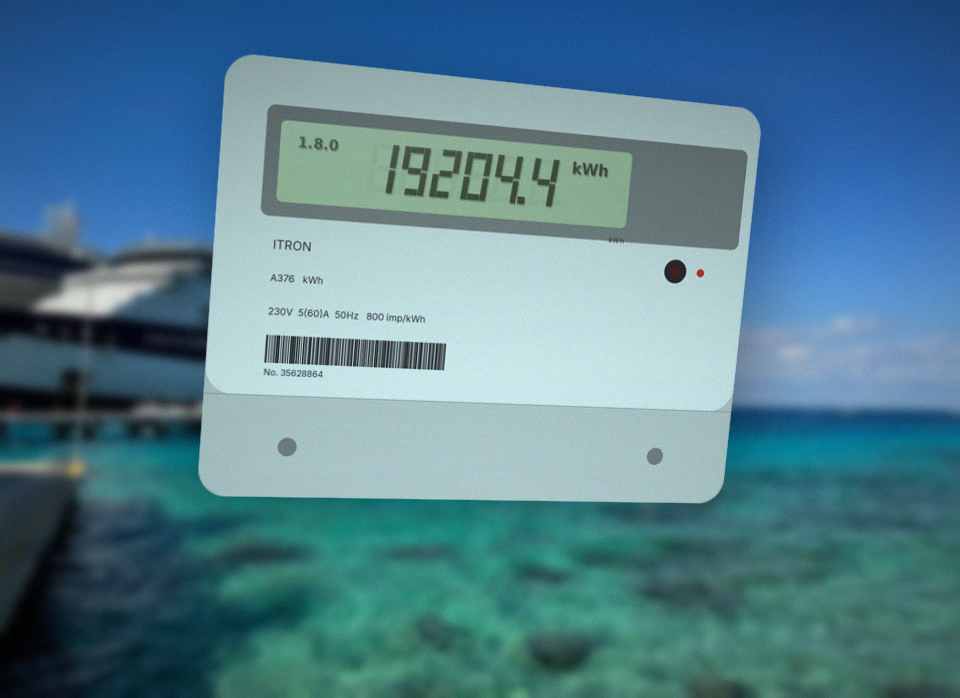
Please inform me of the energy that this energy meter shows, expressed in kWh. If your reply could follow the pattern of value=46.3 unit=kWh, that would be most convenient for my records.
value=19204.4 unit=kWh
